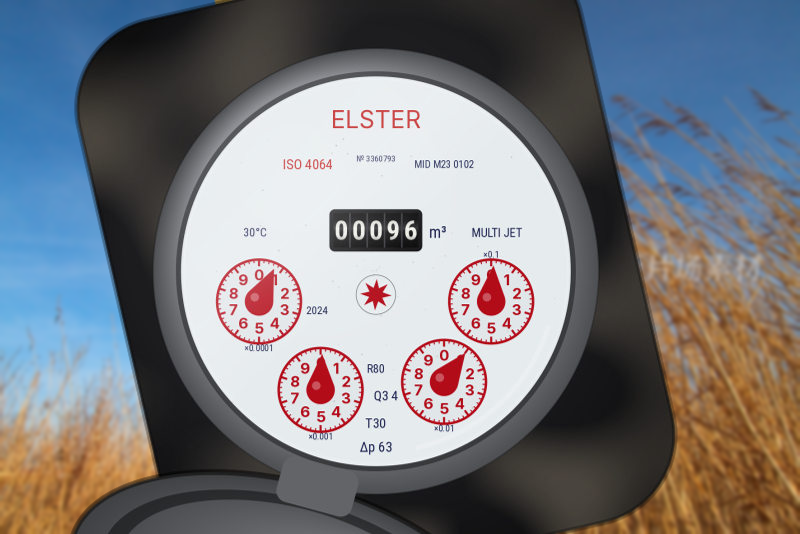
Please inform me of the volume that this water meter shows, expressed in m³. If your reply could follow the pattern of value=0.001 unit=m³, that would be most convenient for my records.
value=96.0100 unit=m³
